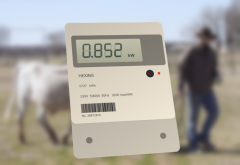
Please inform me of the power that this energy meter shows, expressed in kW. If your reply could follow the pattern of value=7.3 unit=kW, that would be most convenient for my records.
value=0.852 unit=kW
